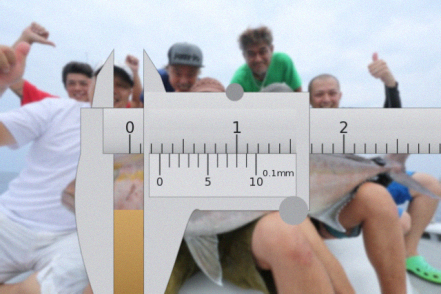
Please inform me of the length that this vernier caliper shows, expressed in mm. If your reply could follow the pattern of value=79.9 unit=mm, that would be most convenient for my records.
value=2.8 unit=mm
